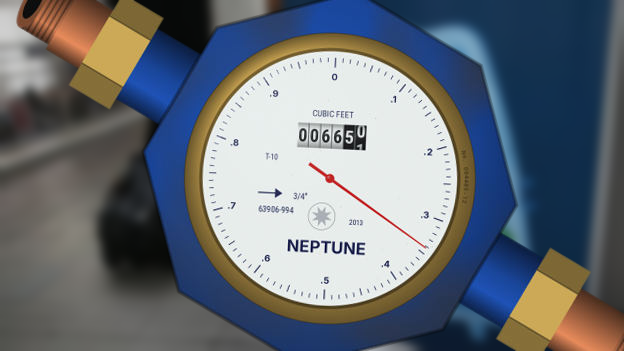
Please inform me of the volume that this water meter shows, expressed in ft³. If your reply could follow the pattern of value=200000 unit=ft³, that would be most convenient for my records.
value=6650.34 unit=ft³
